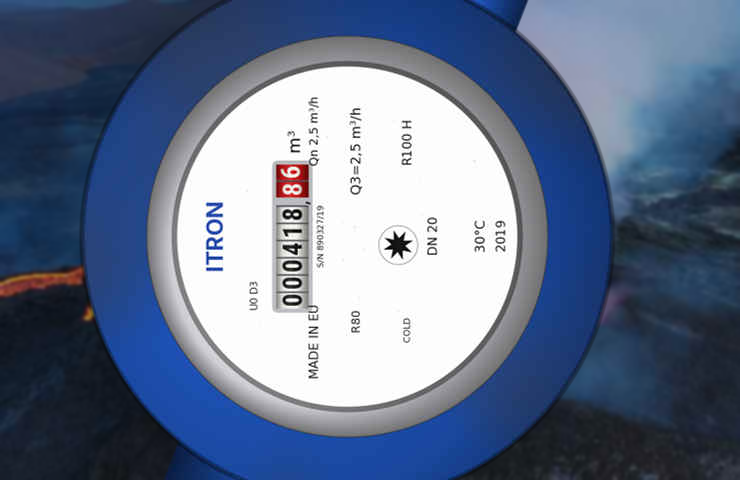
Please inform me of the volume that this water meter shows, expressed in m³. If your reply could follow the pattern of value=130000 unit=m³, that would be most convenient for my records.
value=418.86 unit=m³
